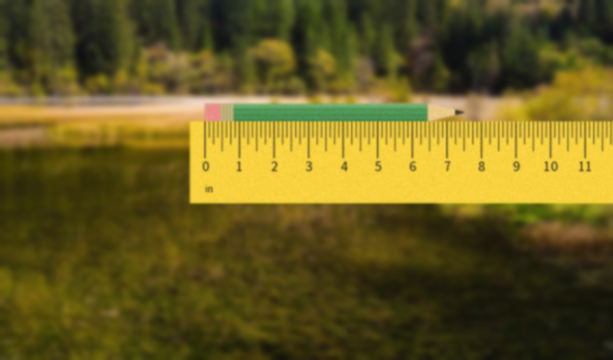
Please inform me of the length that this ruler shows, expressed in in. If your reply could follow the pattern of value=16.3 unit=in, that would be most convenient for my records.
value=7.5 unit=in
